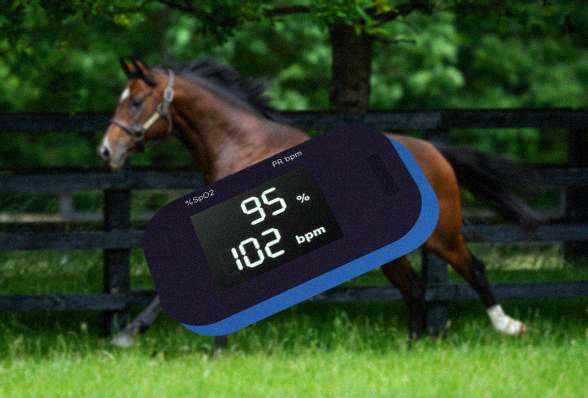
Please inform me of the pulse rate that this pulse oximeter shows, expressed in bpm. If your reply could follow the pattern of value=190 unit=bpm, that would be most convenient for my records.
value=102 unit=bpm
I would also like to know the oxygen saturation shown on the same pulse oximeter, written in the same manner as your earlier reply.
value=95 unit=%
